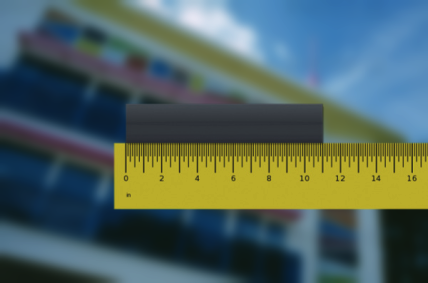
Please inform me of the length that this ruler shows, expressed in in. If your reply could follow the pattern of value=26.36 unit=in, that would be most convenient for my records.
value=11 unit=in
